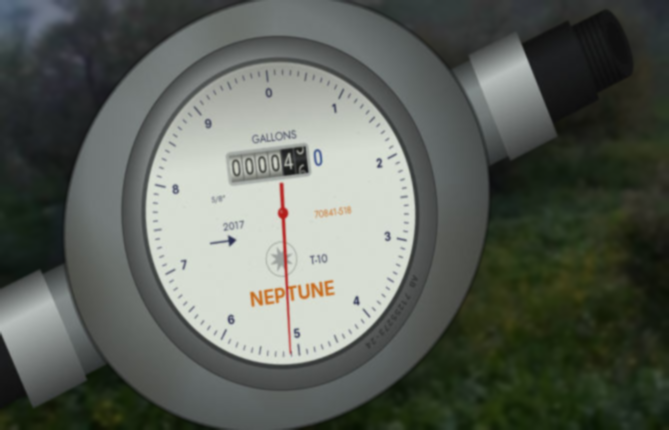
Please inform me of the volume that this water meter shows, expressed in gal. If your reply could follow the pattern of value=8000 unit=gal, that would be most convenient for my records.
value=455.1 unit=gal
